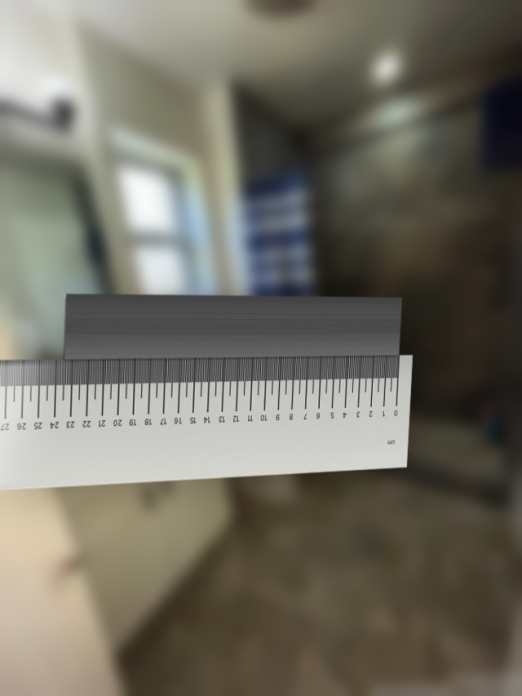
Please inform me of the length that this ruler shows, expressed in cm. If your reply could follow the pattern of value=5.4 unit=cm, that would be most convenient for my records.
value=23.5 unit=cm
